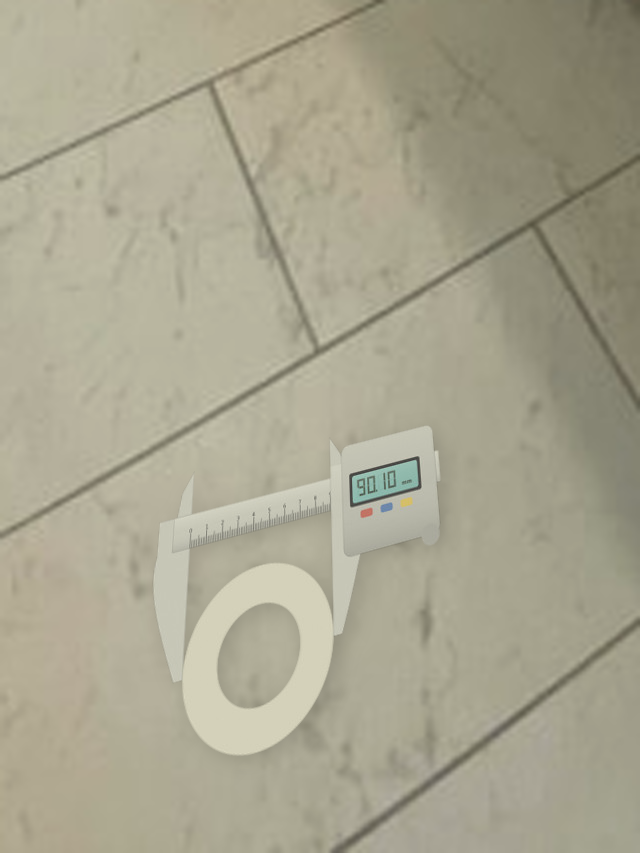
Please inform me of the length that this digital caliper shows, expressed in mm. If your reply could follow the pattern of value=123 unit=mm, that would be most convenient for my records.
value=90.10 unit=mm
